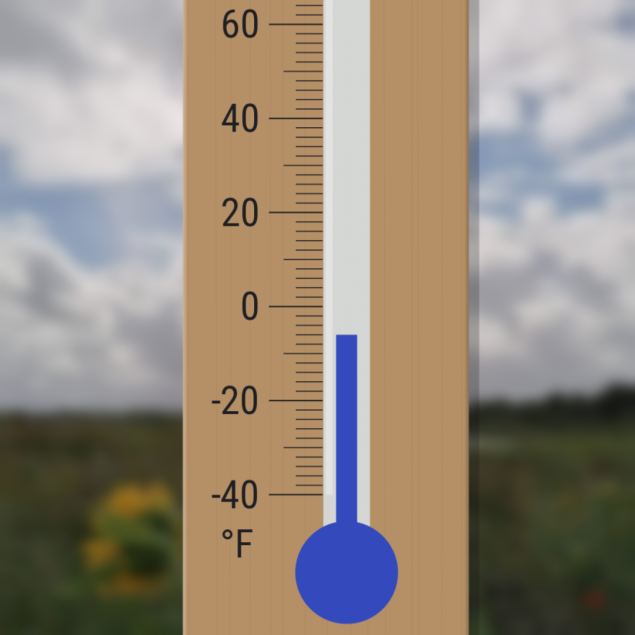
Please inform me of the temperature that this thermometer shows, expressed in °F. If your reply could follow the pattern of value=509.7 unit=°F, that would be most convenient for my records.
value=-6 unit=°F
